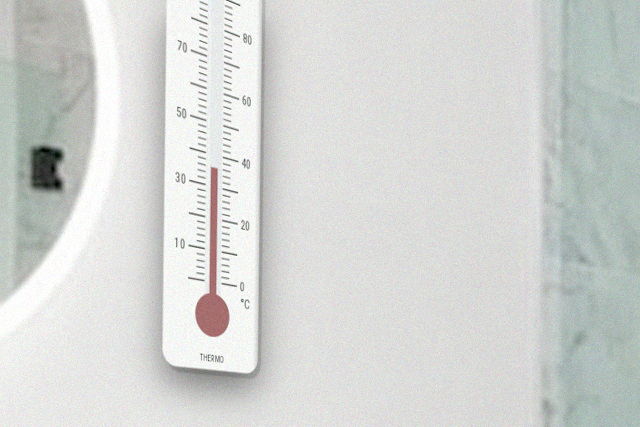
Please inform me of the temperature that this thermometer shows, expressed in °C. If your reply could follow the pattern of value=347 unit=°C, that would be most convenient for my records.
value=36 unit=°C
